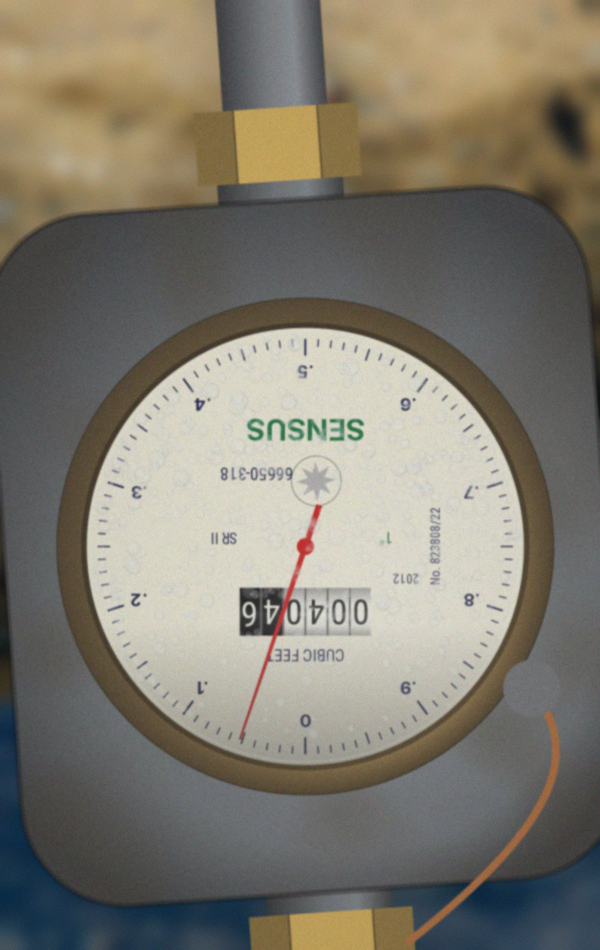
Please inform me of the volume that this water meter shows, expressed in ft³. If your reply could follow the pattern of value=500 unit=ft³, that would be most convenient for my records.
value=4046.05 unit=ft³
